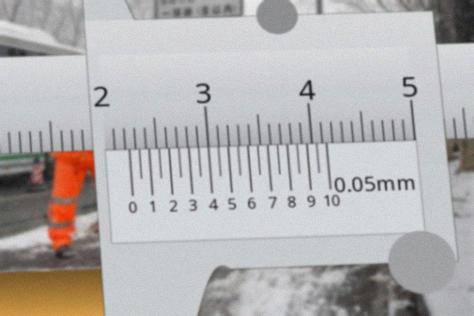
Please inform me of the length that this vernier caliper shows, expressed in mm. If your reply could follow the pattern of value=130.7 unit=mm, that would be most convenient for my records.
value=22.4 unit=mm
